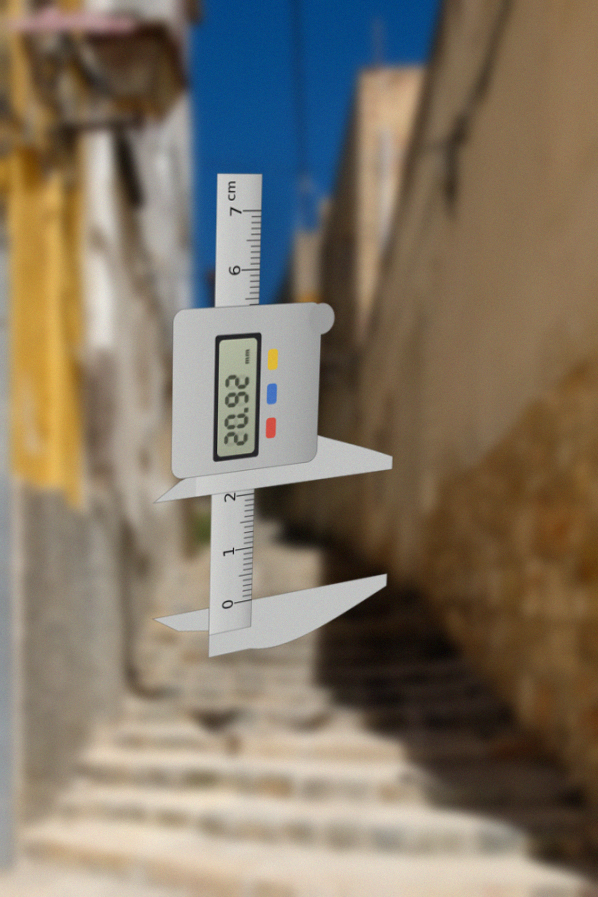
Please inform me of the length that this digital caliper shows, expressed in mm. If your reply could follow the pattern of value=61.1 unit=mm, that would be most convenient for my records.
value=20.92 unit=mm
